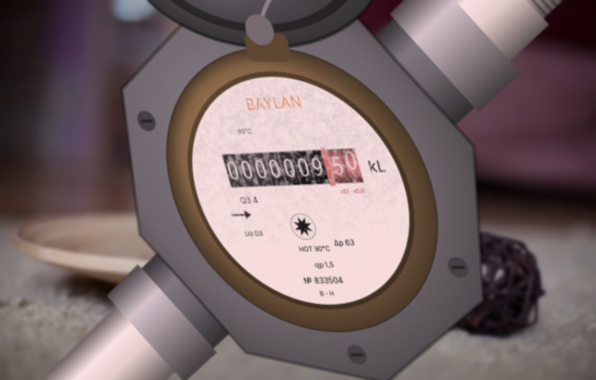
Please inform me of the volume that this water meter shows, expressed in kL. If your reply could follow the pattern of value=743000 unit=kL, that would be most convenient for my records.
value=9.50 unit=kL
